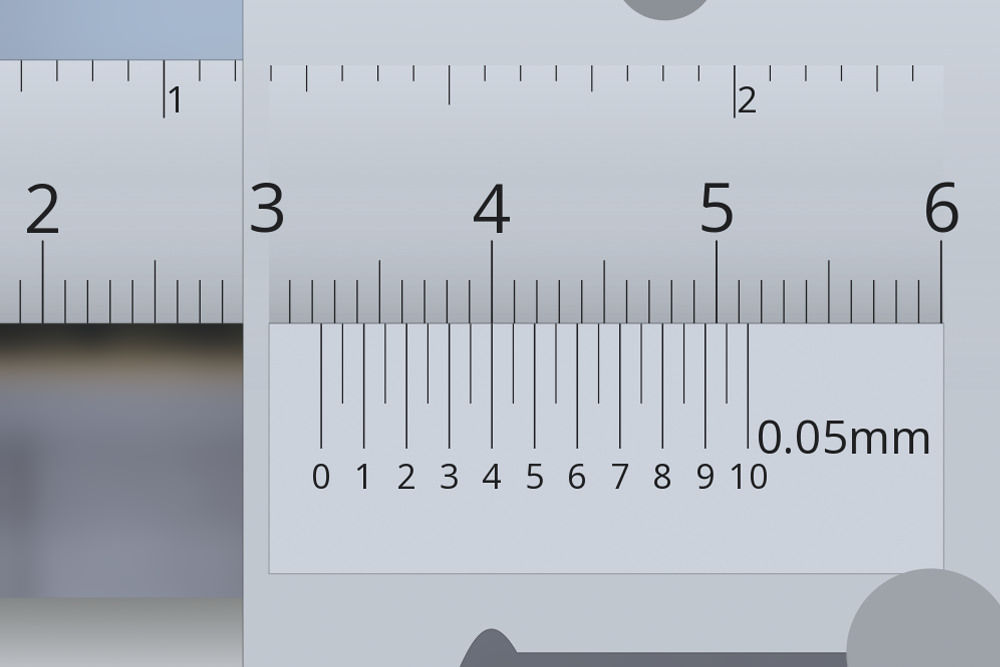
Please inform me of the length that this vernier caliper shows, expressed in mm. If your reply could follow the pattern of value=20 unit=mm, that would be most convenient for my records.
value=32.40 unit=mm
